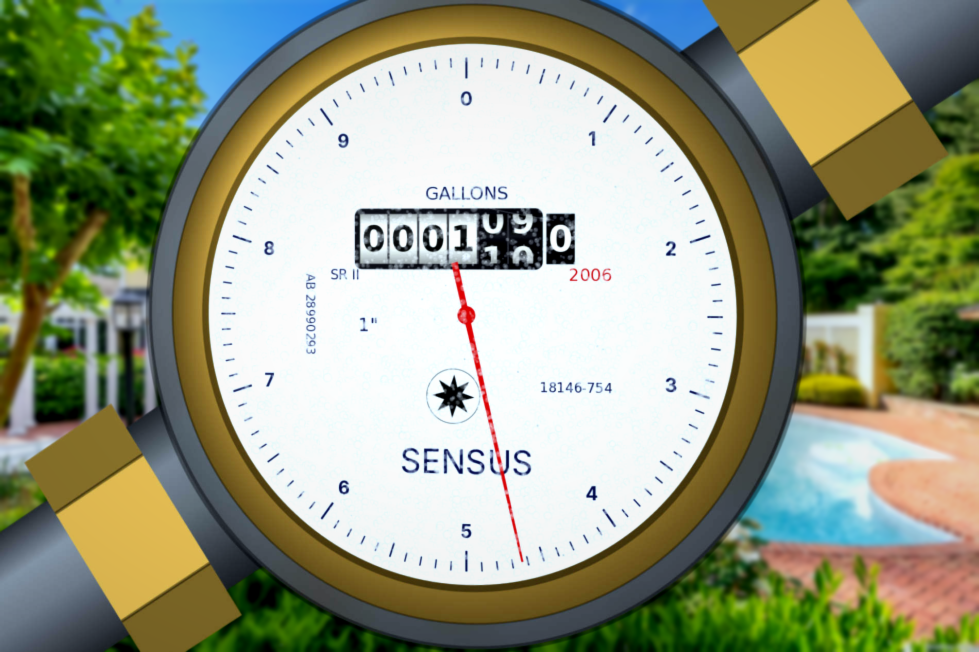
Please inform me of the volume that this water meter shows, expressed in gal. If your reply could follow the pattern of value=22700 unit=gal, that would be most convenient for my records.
value=1094.6 unit=gal
